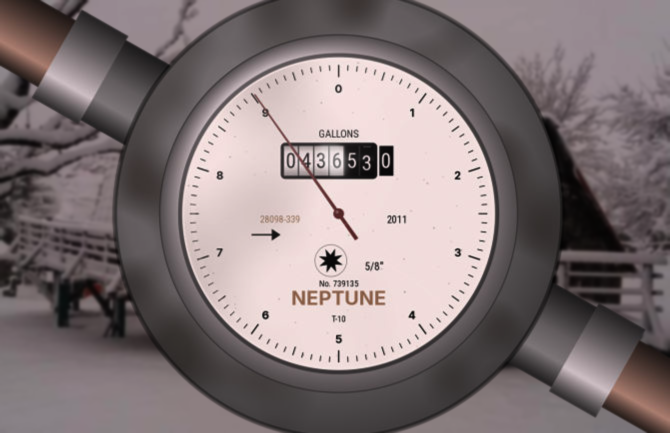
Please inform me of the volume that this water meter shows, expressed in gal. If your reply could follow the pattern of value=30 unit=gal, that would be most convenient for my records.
value=436529.0 unit=gal
